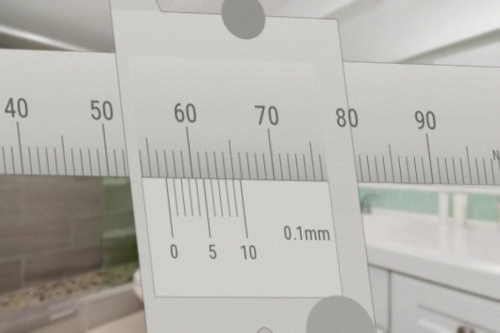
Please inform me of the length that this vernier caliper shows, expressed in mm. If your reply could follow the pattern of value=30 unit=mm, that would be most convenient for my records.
value=56.8 unit=mm
